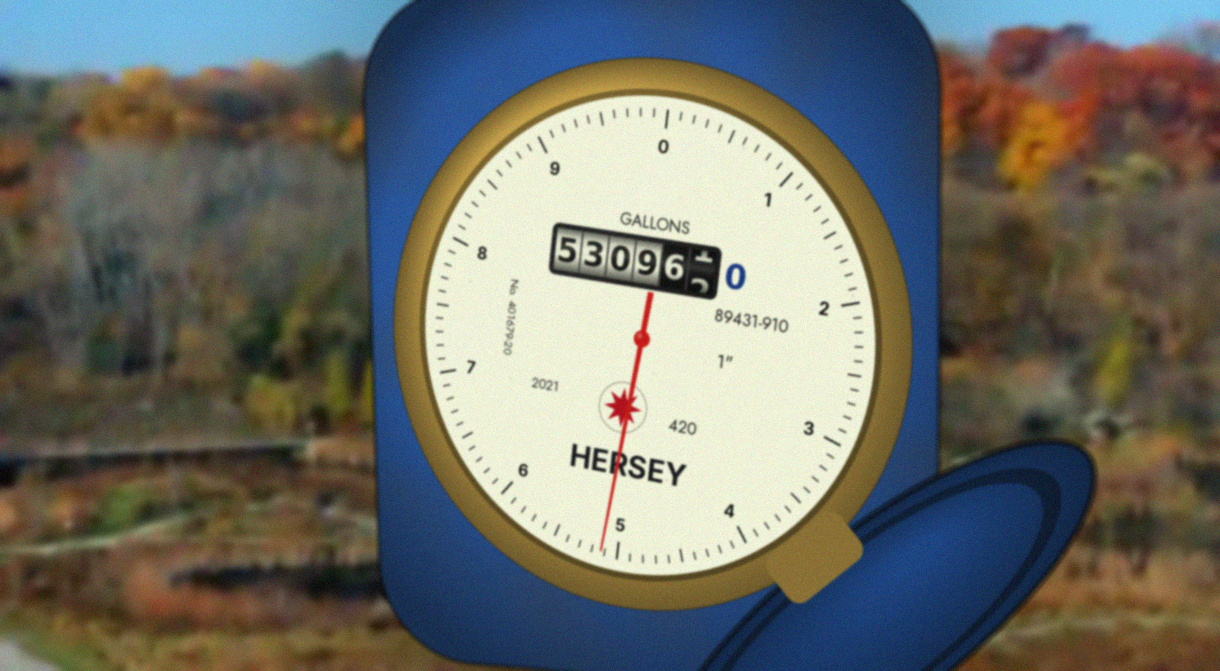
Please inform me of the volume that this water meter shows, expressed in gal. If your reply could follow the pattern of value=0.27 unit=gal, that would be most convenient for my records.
value=5309615.1 unit=gal
